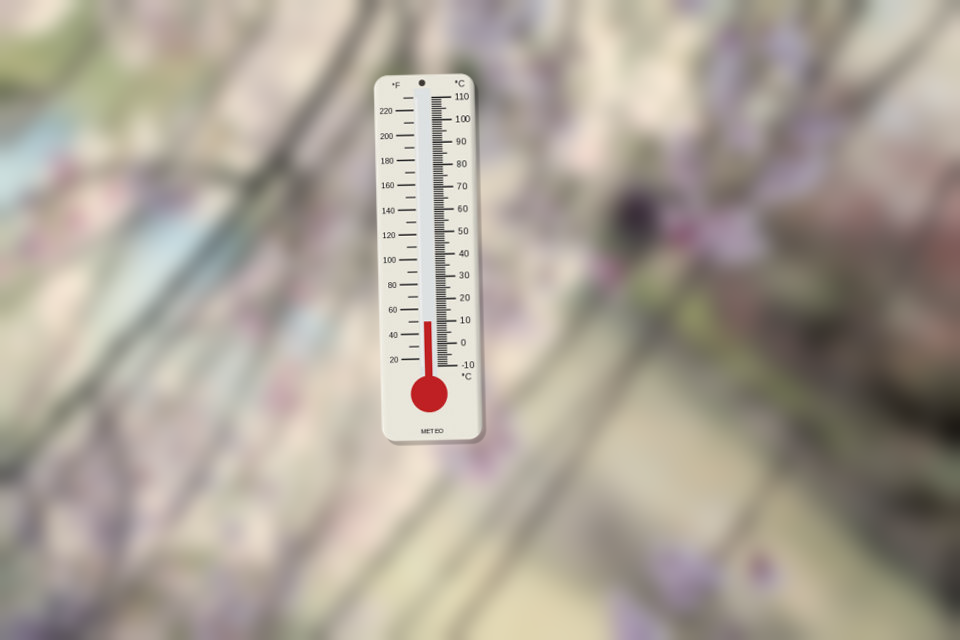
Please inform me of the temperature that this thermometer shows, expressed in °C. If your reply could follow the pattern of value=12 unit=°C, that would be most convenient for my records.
value=10 unit=°C
